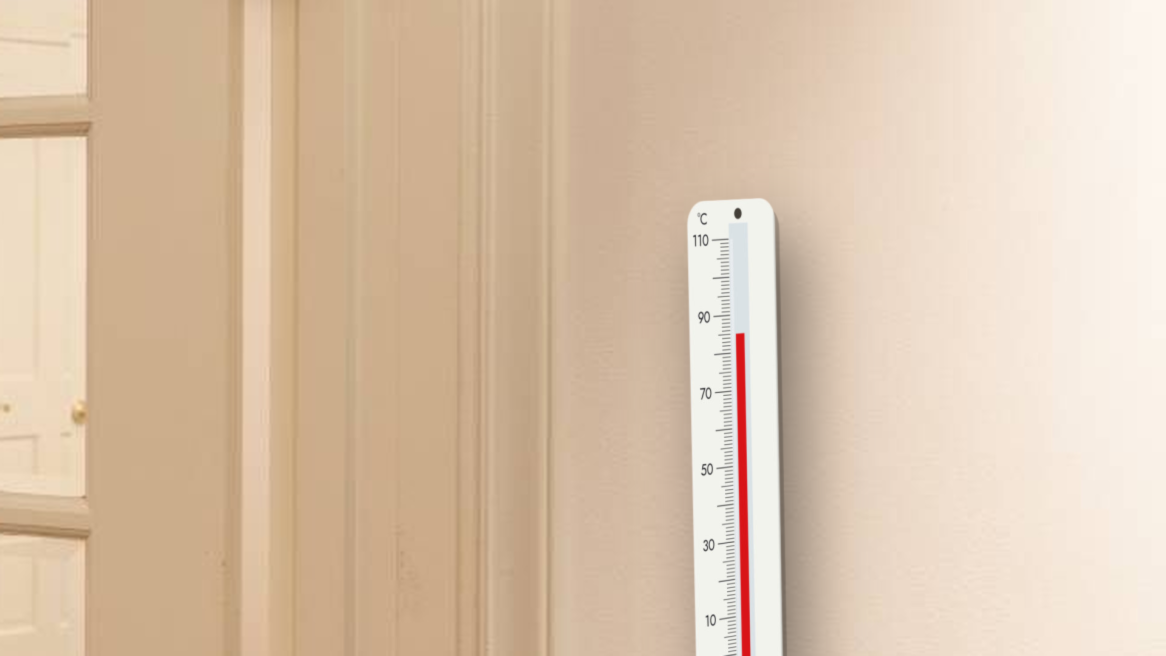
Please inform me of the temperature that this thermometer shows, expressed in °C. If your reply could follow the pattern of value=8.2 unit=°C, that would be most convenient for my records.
value=85 unit=°C
